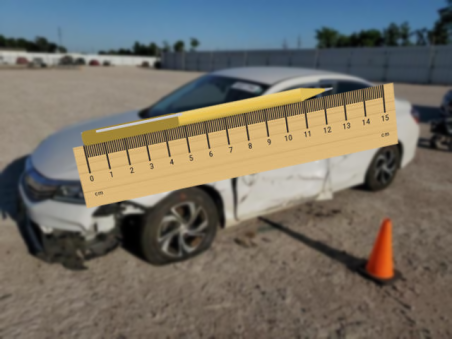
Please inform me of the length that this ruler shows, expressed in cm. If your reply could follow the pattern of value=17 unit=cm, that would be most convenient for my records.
value=12.5 unit=cm
